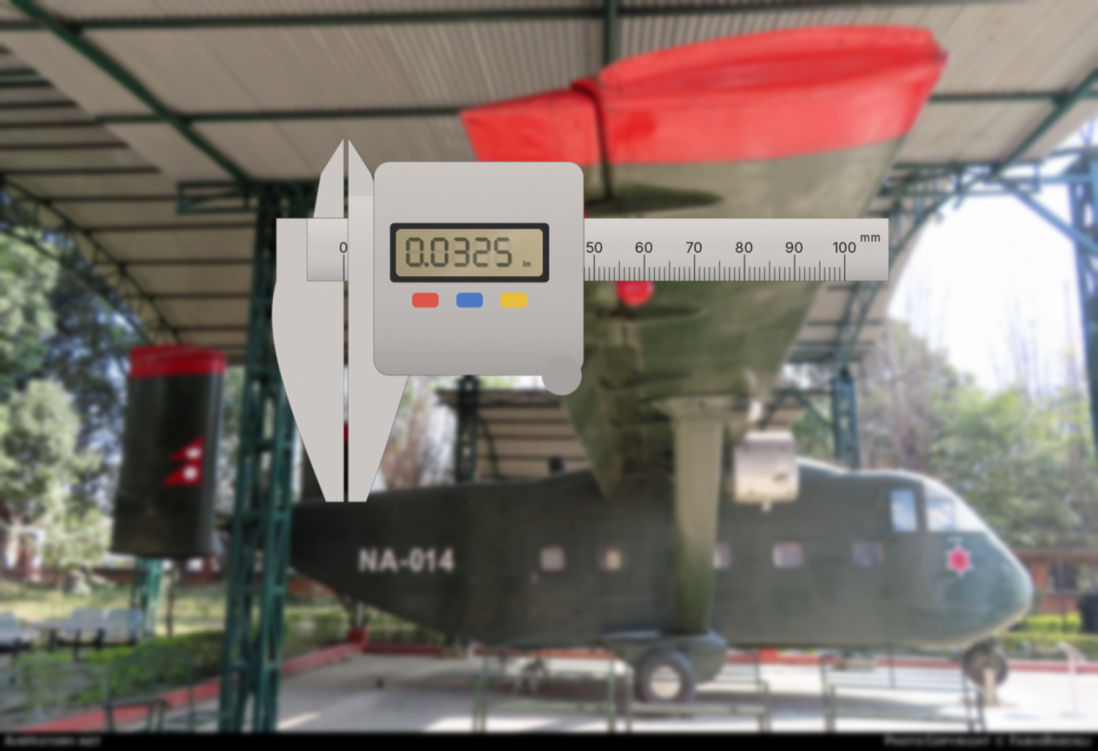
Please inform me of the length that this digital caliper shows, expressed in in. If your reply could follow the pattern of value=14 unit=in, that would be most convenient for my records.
value=0.0325 unit=in
